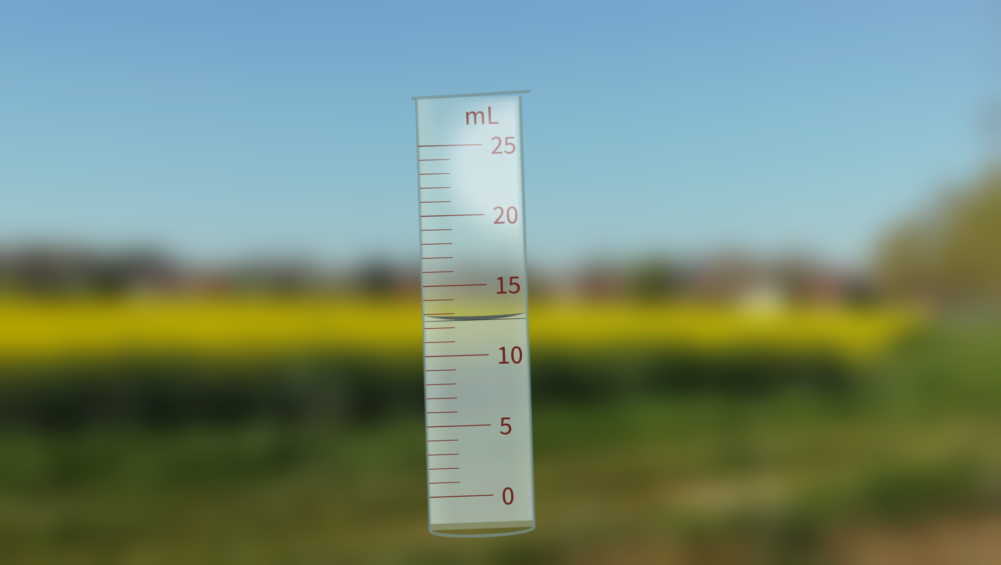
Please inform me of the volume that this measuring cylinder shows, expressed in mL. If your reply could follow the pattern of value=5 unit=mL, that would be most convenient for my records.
value=12.5 unit=mL
